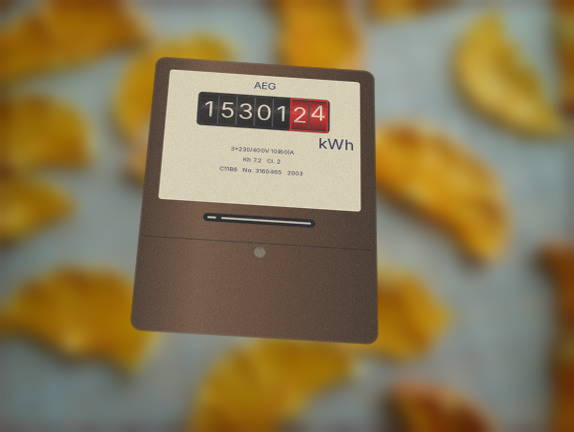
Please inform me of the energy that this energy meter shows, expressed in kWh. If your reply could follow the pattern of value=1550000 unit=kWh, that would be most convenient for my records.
value=15301.24 unit=kWh
